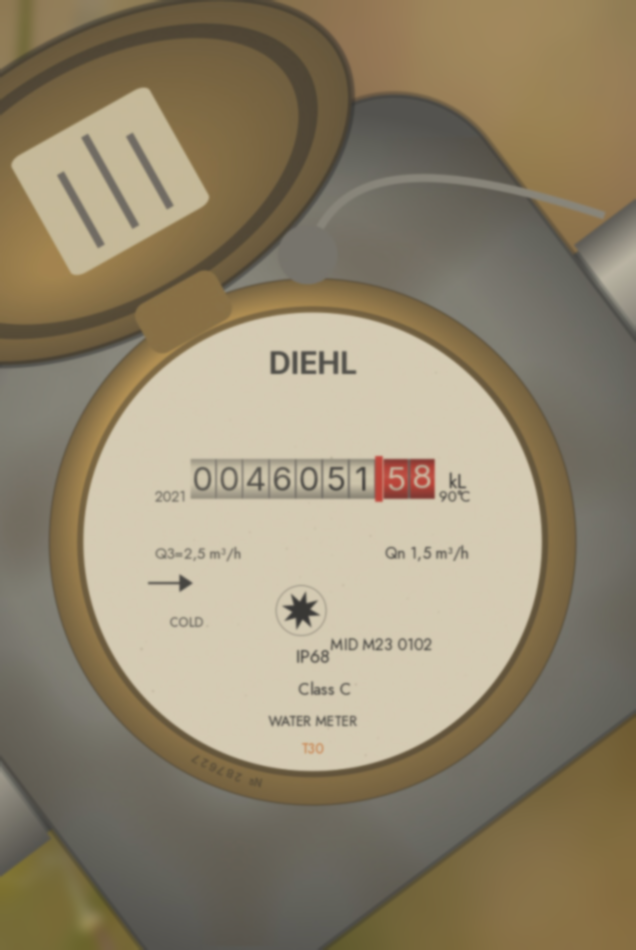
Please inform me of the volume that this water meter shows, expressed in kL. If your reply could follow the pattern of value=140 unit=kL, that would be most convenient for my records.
value=46051.58 unit=kL
